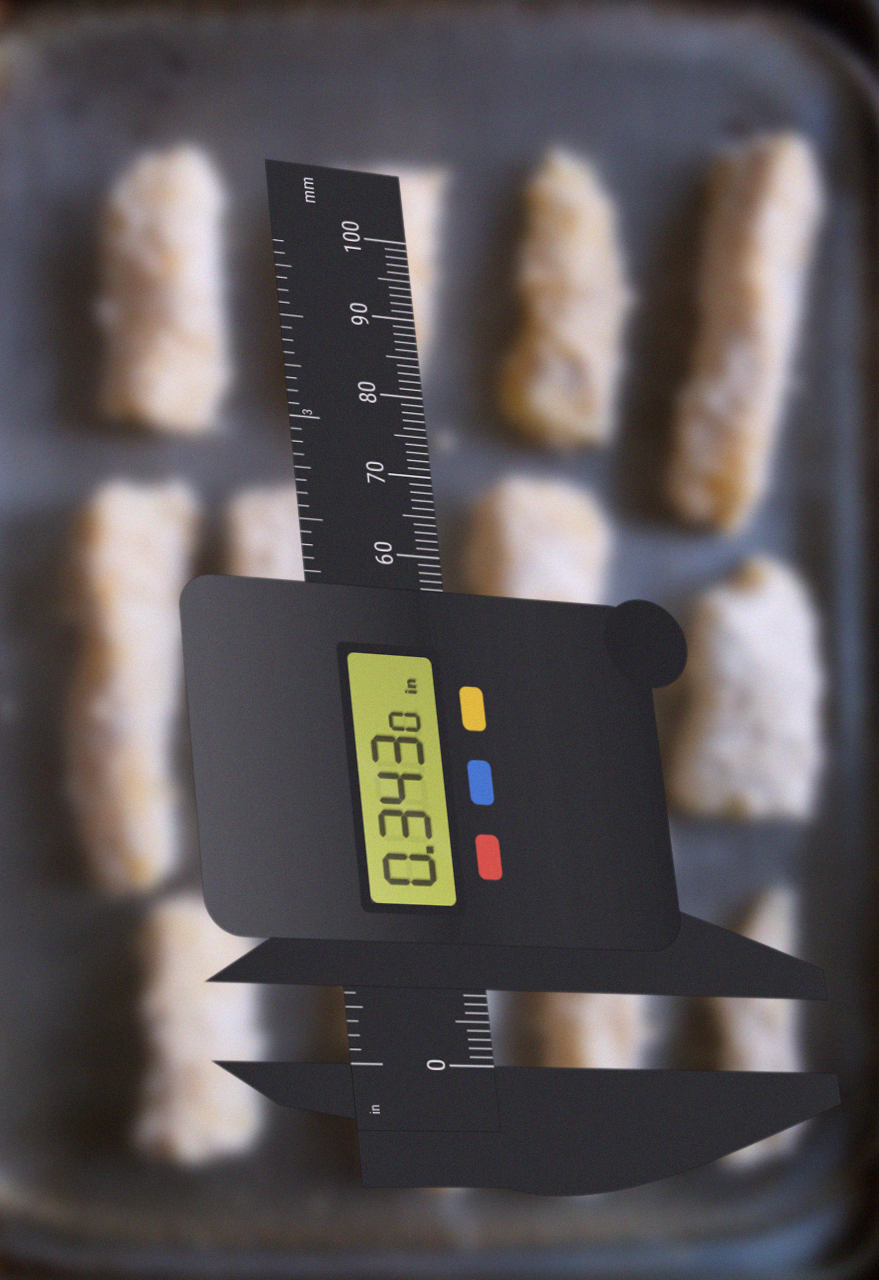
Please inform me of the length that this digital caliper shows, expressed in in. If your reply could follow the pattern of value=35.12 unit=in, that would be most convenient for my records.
value=0.3430 unit=in
